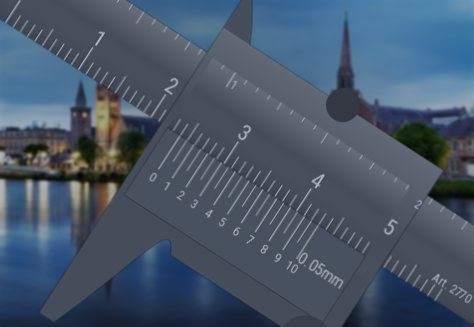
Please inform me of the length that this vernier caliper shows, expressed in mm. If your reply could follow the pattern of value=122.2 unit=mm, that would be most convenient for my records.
value=24.0 unit=mm
